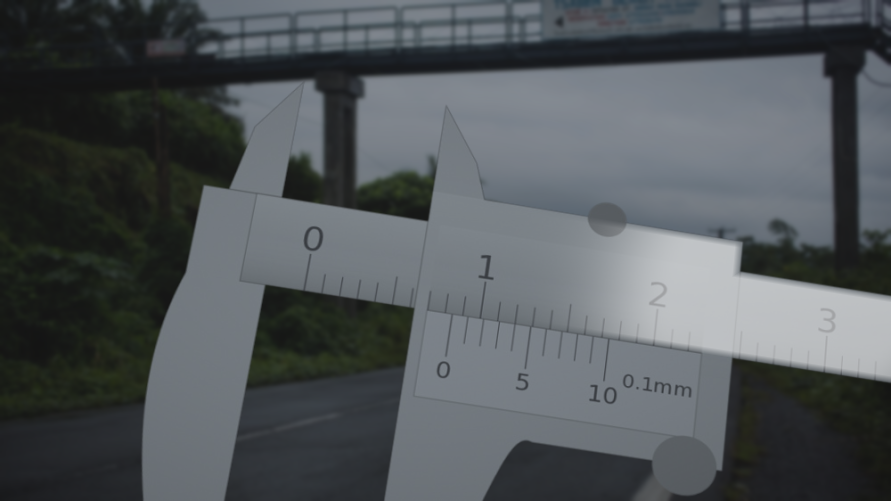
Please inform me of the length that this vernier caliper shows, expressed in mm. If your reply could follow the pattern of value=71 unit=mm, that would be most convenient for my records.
value=8.4 unit=mm
